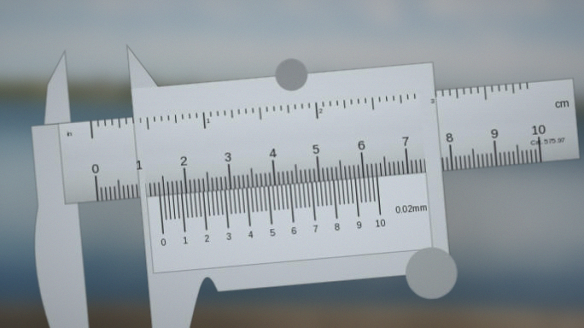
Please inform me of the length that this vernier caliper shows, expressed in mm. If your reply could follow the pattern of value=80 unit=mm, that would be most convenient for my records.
value=14.0 unit=mm
